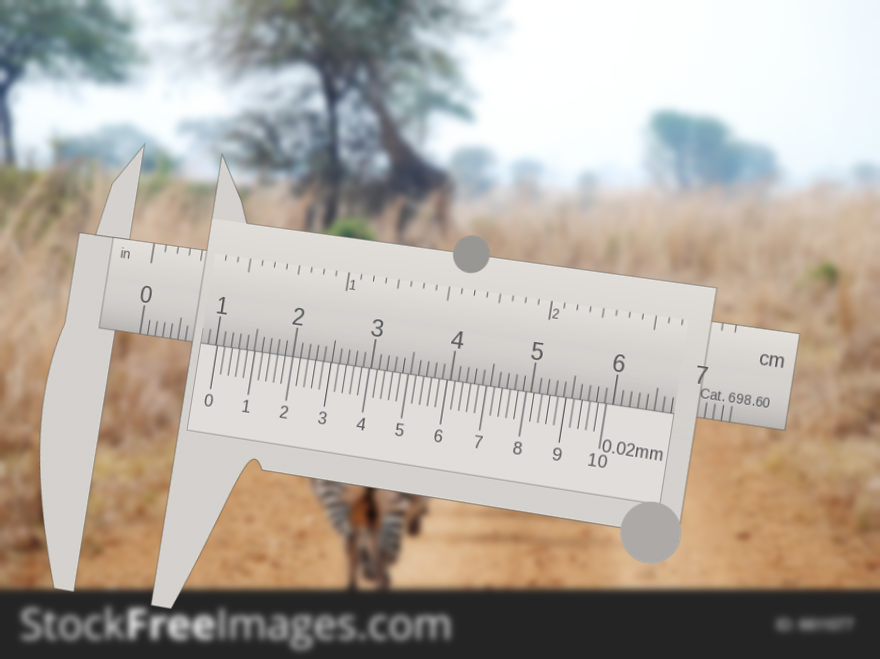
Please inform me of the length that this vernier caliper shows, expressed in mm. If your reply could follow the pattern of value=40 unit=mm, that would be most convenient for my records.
value=10.2 unit=mm
